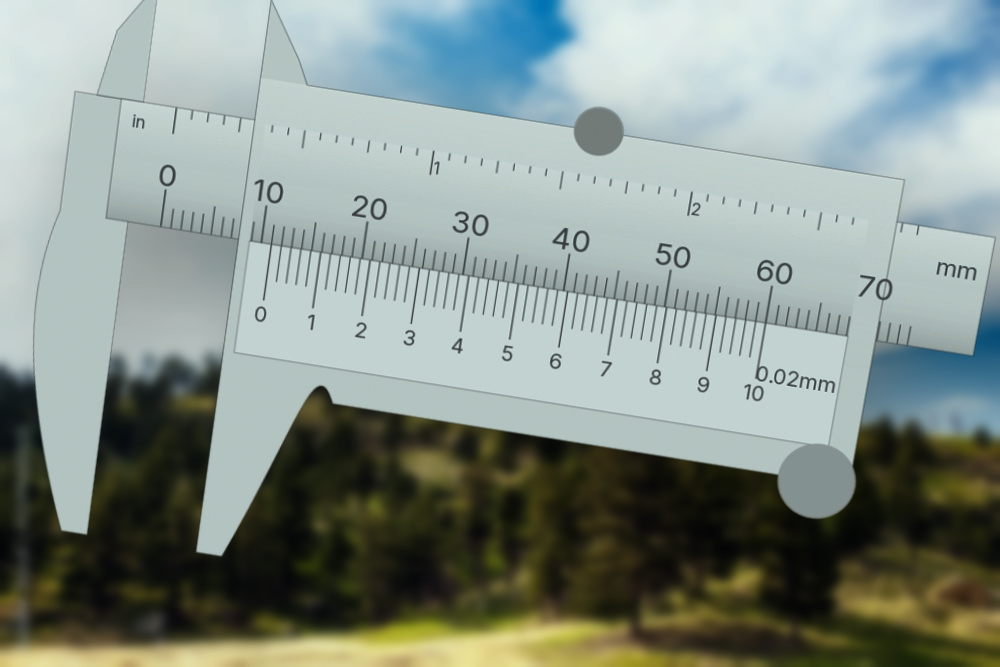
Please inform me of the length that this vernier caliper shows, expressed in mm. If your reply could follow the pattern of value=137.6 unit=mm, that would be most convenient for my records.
value=11.0 unit=mm
